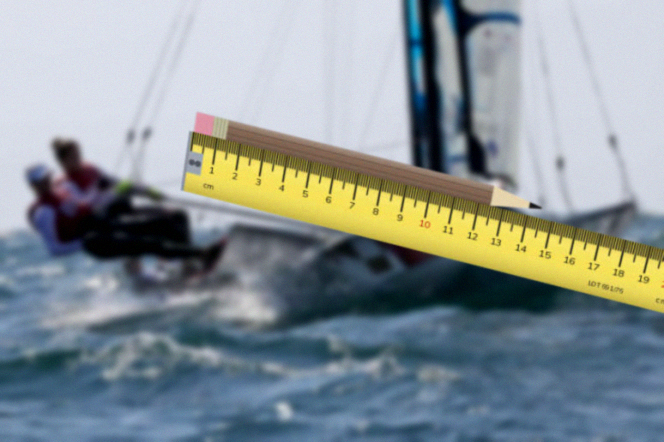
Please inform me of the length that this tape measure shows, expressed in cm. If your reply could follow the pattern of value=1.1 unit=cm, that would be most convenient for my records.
value=14.5 unit=cm
